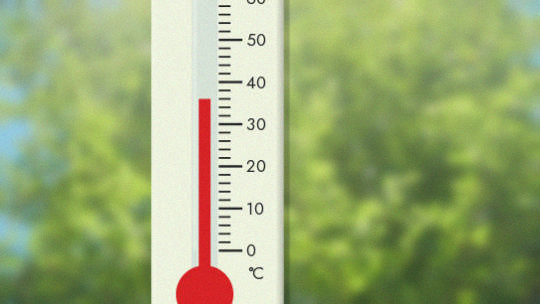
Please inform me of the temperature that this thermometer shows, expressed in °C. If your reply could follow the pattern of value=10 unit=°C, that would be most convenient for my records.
value=36 unit=°C
